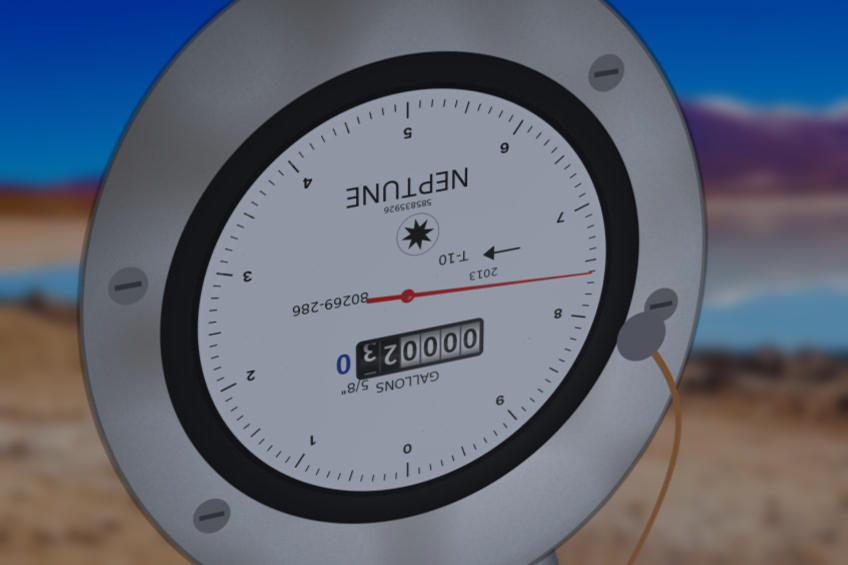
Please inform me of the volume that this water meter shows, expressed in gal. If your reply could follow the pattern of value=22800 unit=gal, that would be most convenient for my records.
value=227.6 unit=gal
